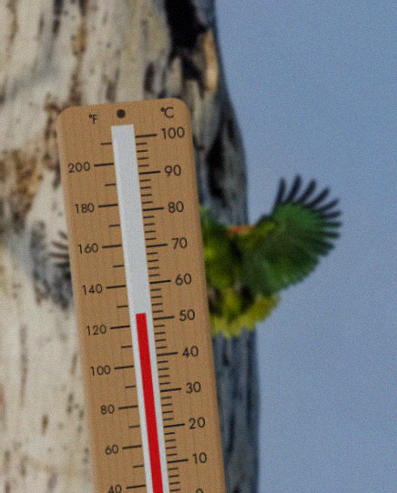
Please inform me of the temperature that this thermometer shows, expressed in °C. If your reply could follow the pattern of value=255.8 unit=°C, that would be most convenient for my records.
value=52 unit=°C
